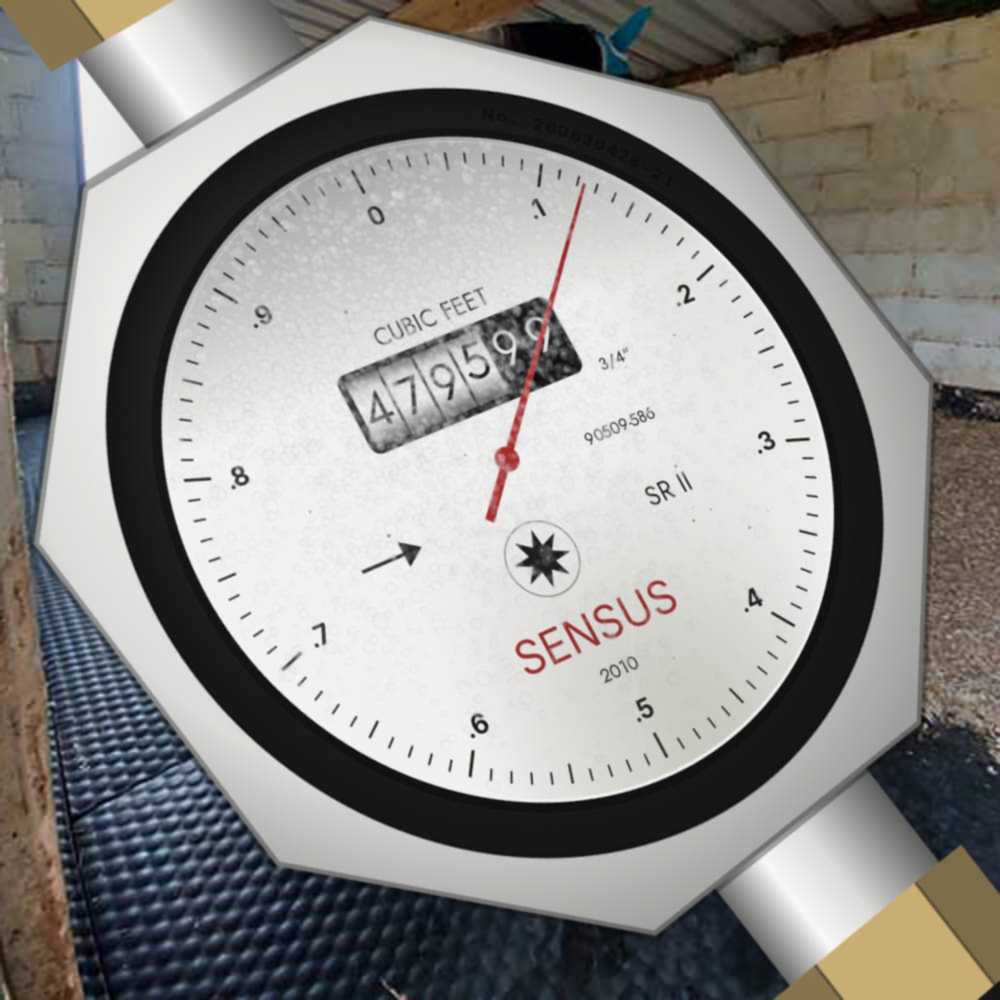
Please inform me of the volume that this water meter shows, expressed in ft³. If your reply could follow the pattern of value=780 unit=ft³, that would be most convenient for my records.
value=479599.12 unit=ft³
